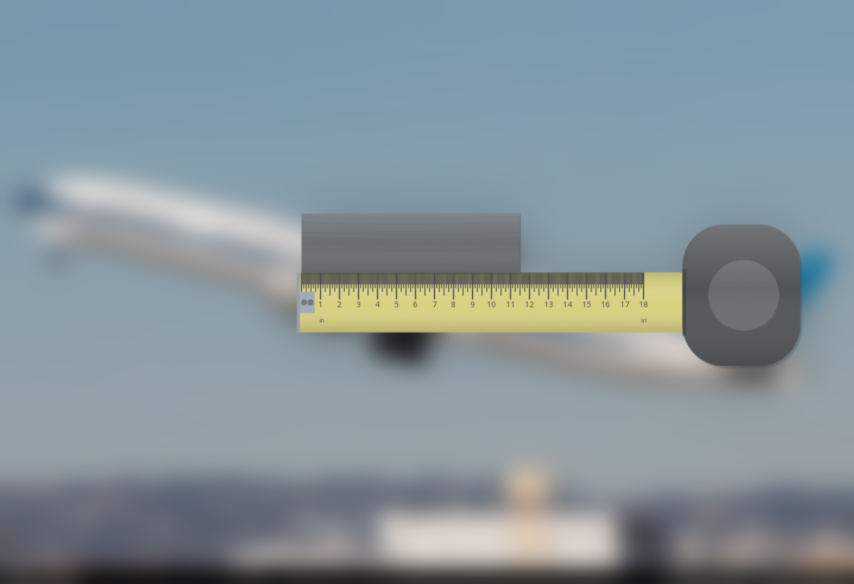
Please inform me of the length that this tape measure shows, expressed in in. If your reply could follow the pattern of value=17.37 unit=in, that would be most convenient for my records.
value=11.5 unit=in
